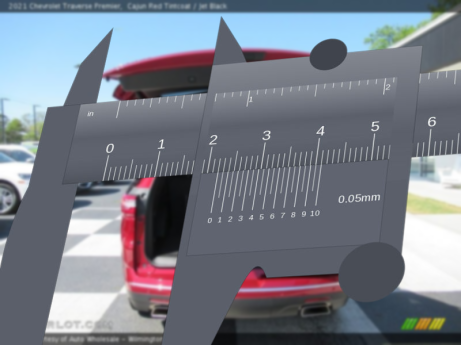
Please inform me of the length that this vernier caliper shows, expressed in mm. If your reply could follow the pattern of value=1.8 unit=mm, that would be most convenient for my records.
value=22.0 unit=mm
